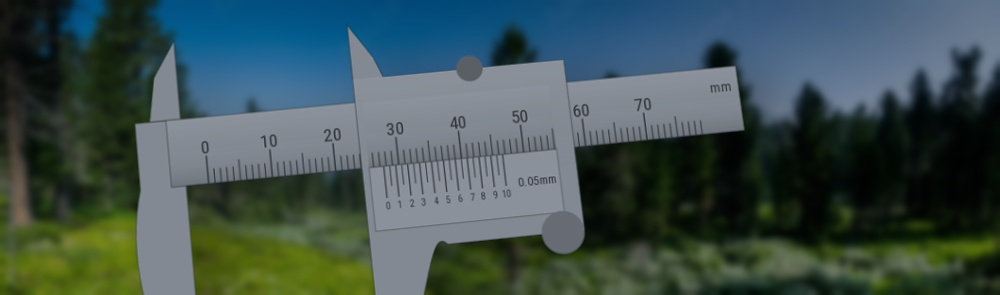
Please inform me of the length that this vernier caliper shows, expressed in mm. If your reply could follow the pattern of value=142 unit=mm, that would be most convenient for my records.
value=27.6 unit=mm
